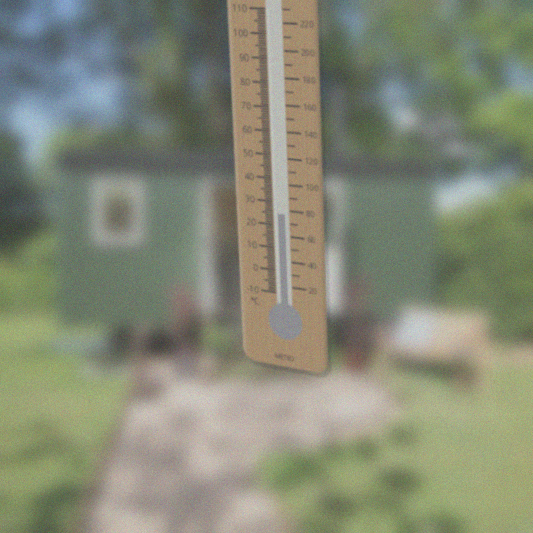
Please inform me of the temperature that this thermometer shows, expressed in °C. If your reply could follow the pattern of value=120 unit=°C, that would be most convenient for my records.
value=25 unit=°C
